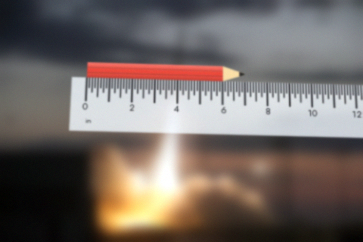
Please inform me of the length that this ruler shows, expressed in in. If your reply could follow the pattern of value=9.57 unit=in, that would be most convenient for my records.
value=7 unit=in
